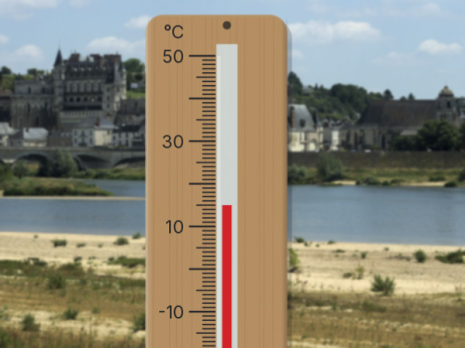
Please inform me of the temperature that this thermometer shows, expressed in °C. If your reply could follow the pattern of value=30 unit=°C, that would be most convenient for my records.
value=15 unit=°C
